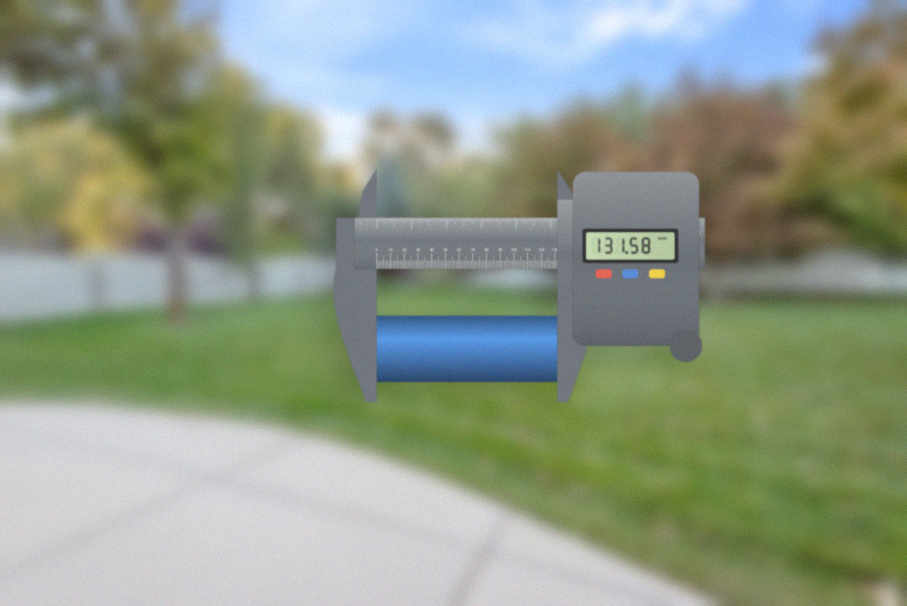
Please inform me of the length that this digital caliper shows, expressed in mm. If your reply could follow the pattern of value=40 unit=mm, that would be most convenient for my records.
value=131.58 unit=mm
